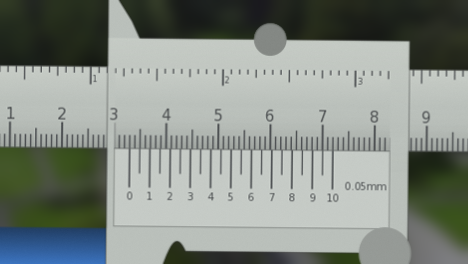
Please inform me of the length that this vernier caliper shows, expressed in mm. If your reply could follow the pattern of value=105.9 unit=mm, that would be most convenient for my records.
value=33.0 unit=mm
